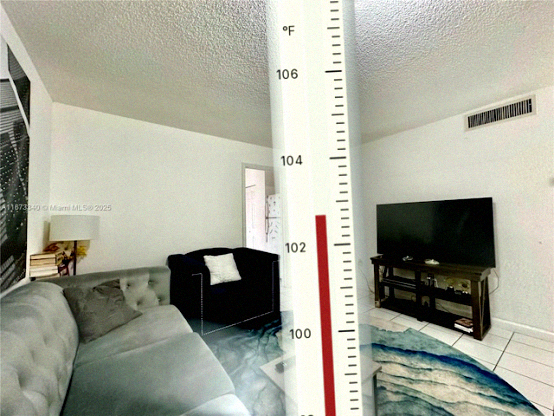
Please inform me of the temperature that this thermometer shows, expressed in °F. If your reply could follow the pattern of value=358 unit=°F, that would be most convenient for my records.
value=102.7 unit=°F
